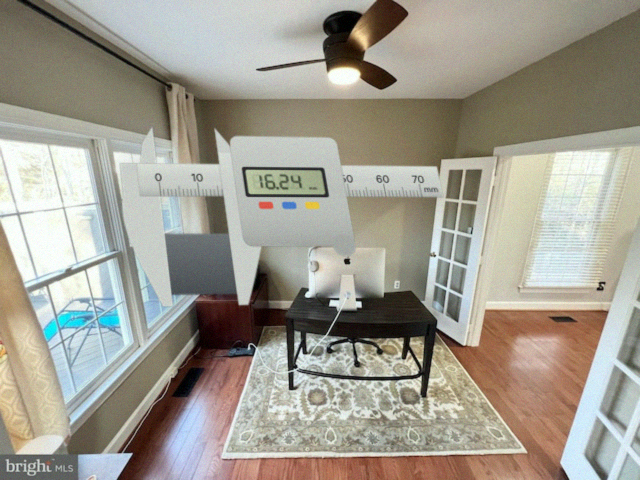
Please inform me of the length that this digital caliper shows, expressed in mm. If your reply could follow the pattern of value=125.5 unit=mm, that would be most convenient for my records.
value=16.24 unit=mm
